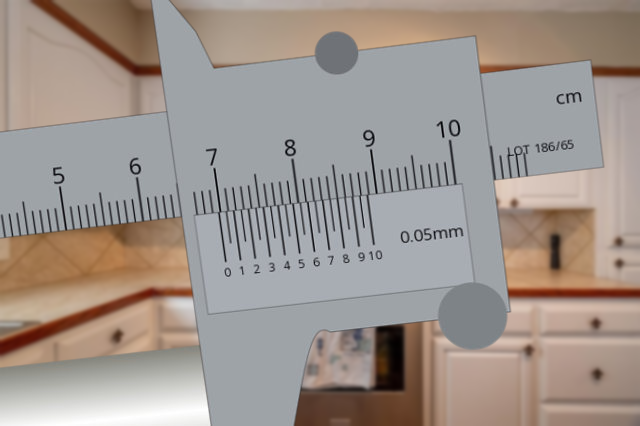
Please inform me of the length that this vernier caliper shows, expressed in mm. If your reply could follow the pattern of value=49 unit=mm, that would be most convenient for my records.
value=69.8 unit=mm
